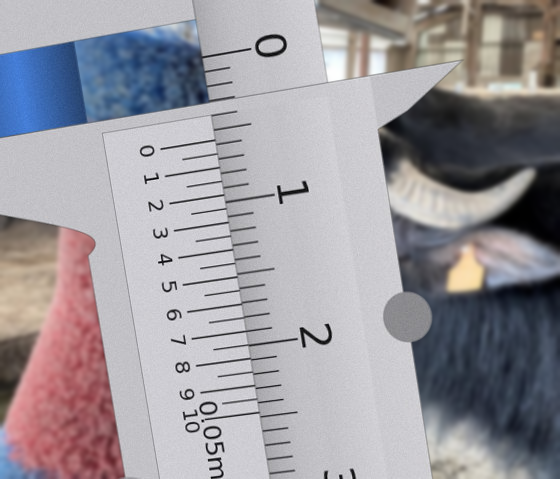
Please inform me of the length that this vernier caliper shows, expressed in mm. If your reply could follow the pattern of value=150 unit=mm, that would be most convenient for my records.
value=5.7 unit=mm
